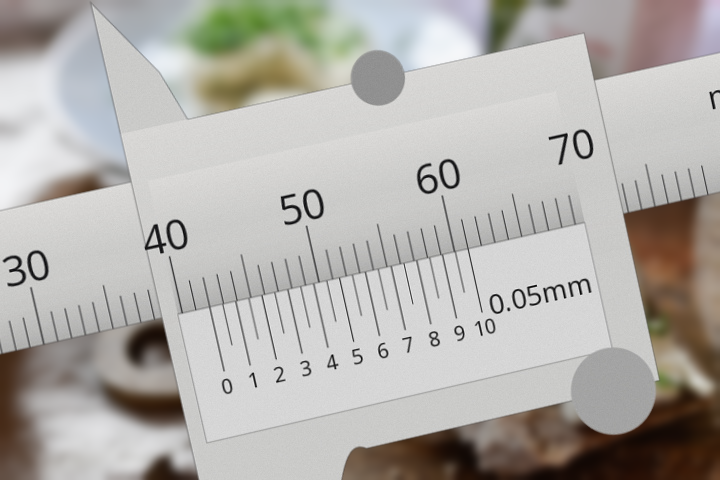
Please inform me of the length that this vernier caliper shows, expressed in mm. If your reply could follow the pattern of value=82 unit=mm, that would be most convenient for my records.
value=42.0 unit=mm
